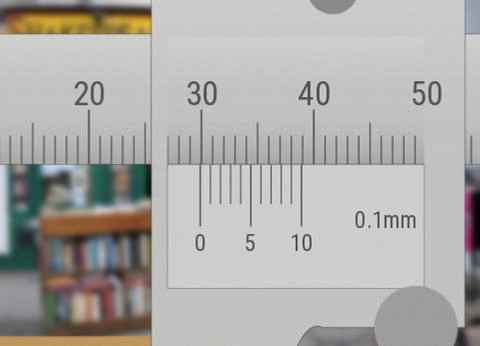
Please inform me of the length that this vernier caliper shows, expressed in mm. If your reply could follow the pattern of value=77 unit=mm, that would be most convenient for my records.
value=29.9 unit=mm
